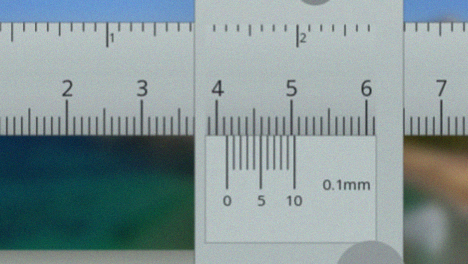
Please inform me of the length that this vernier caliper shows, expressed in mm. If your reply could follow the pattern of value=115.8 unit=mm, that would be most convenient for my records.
value=41.4 unit=mm
